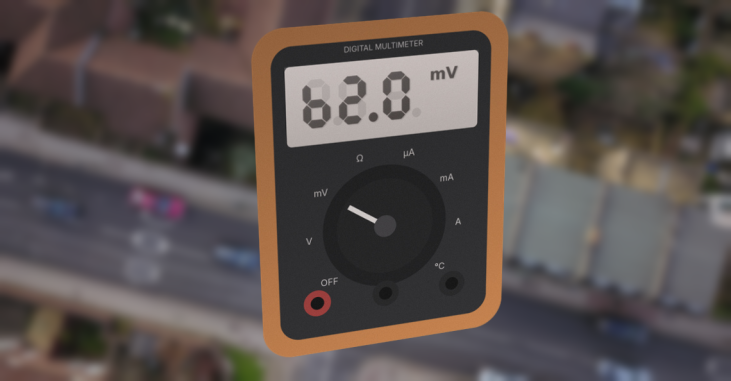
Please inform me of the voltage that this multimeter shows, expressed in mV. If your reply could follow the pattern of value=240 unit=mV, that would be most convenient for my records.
value=62.0 unit=mV
